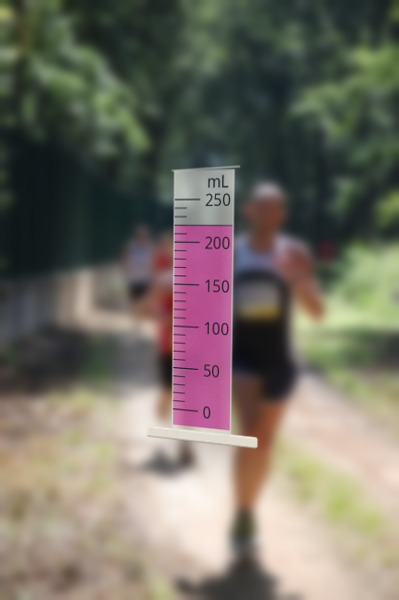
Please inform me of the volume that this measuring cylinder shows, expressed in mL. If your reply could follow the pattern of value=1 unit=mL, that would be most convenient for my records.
value=220 unit=mL
